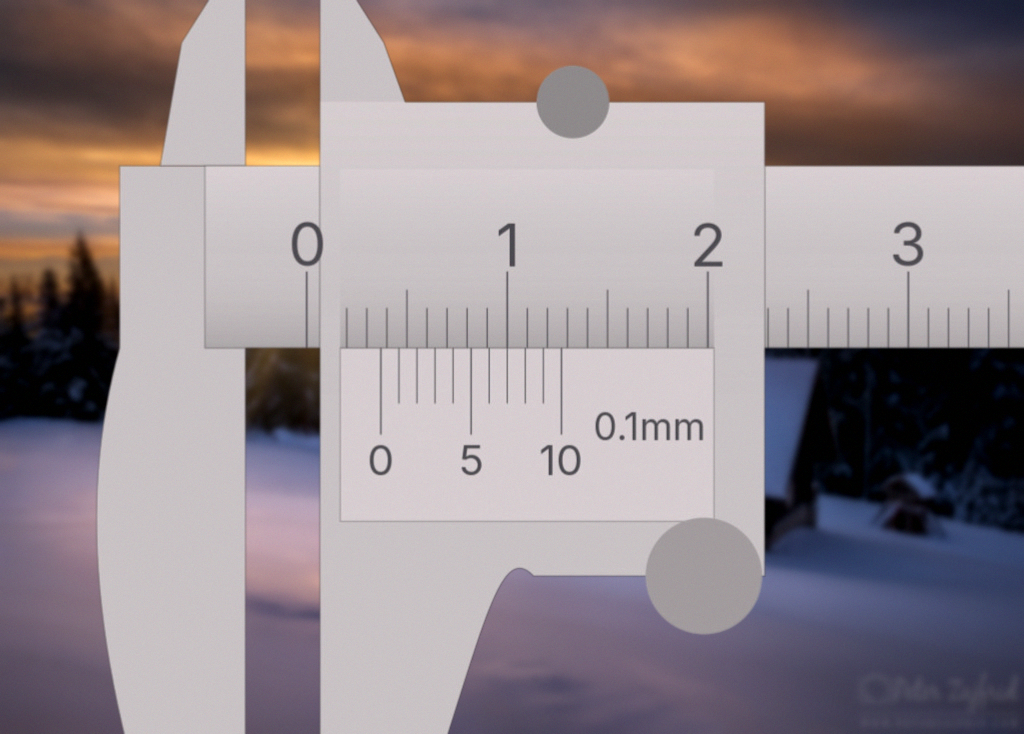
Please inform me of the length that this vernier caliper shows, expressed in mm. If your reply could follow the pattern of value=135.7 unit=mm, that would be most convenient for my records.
value=3.7 unit=mm
